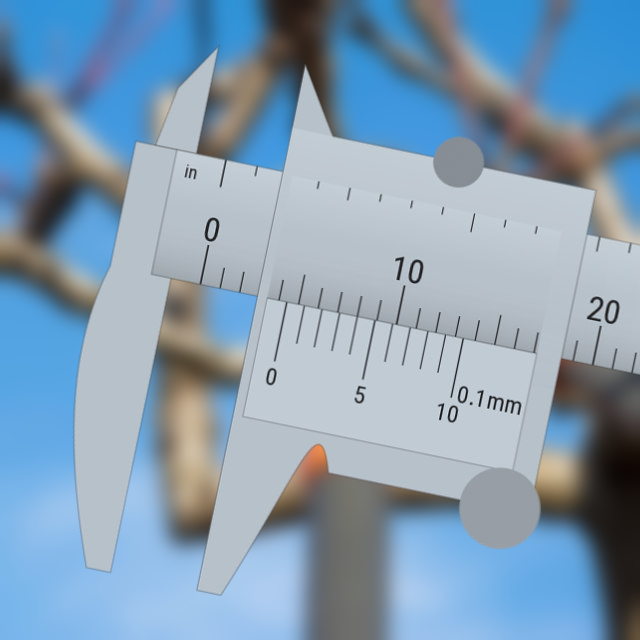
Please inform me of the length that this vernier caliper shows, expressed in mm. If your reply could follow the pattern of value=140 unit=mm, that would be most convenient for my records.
value=4.4 unit=mm
